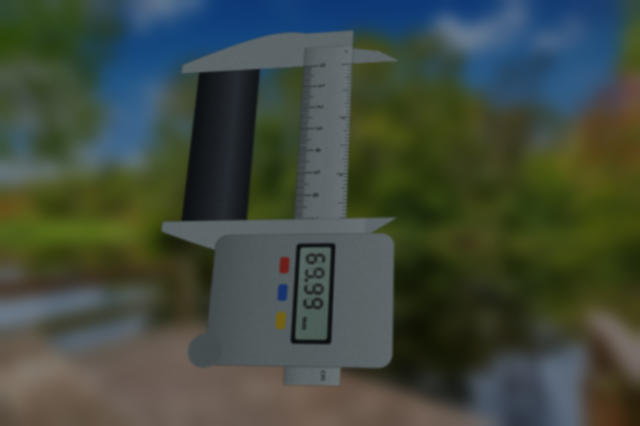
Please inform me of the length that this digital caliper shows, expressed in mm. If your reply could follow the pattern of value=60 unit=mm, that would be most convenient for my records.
value=69.99 unit=mm
